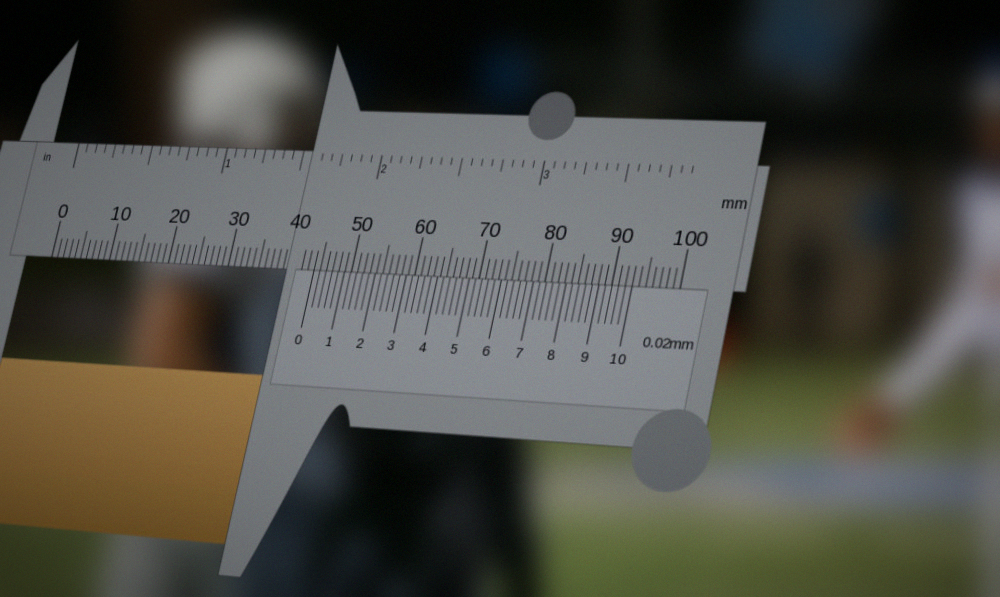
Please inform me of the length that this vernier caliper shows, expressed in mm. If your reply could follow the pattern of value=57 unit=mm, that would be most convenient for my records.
value=44.0 unit=mm
